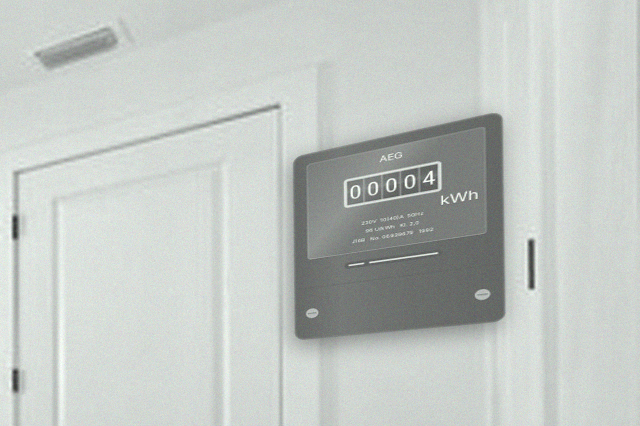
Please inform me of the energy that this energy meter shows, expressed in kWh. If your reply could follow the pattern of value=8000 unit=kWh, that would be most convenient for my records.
value=4 unit=kWh
